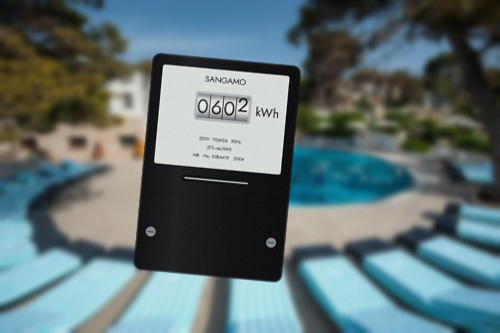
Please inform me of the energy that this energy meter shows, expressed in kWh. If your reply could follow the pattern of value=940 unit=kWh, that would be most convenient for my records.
value=602 unit=kWh
